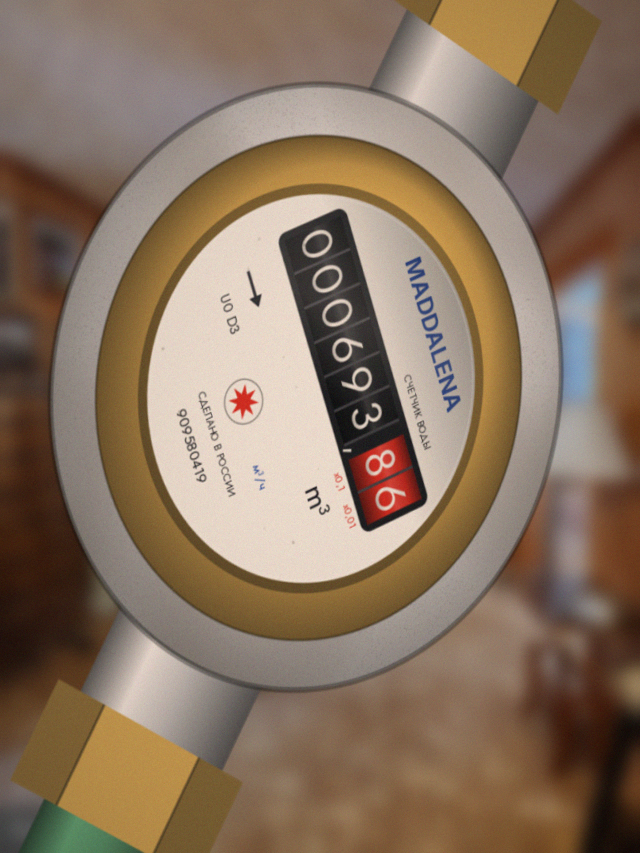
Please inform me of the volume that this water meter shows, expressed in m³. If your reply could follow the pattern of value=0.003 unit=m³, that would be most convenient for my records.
value=693.86 unit=m³
